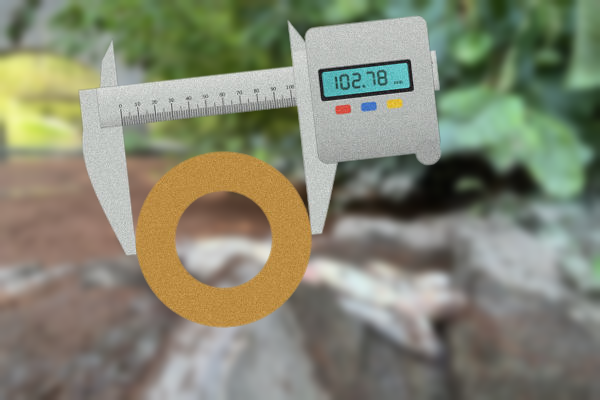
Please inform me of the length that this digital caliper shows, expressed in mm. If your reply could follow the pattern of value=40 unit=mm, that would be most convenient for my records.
value=102.78 unit=mm
